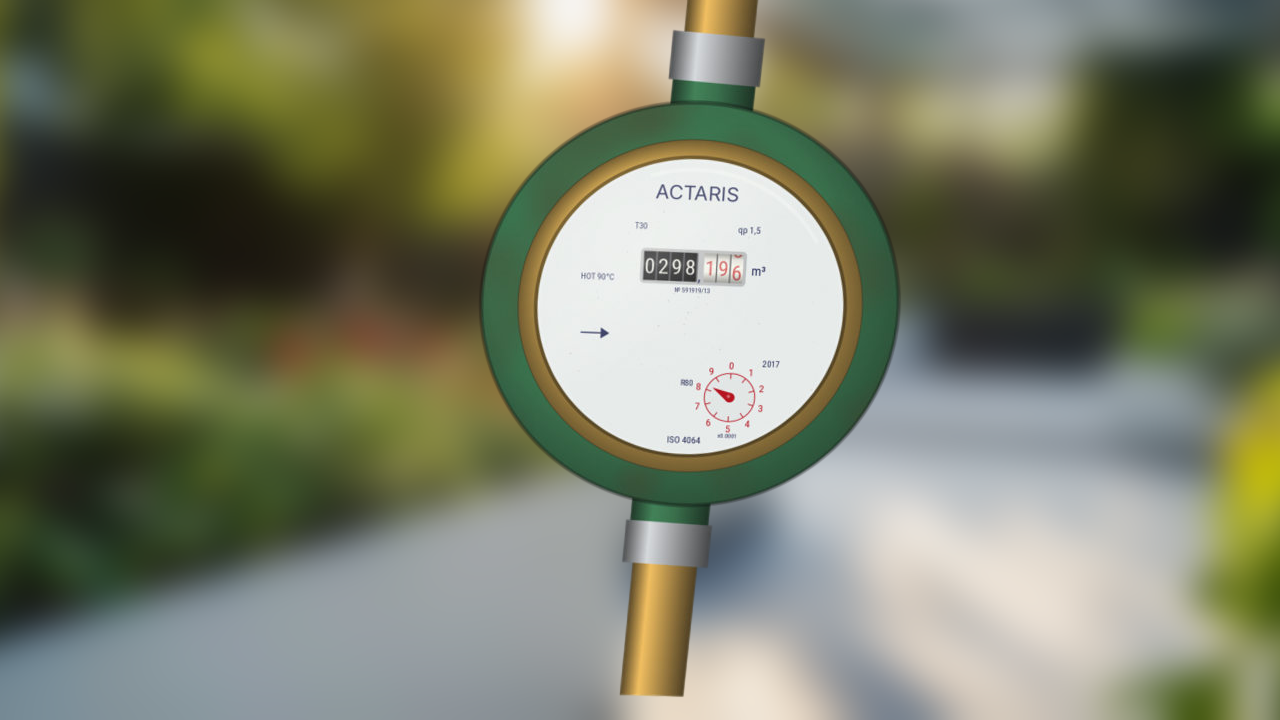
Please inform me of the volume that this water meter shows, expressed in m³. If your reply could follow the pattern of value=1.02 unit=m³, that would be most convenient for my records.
value=298.1958 unit=m³
